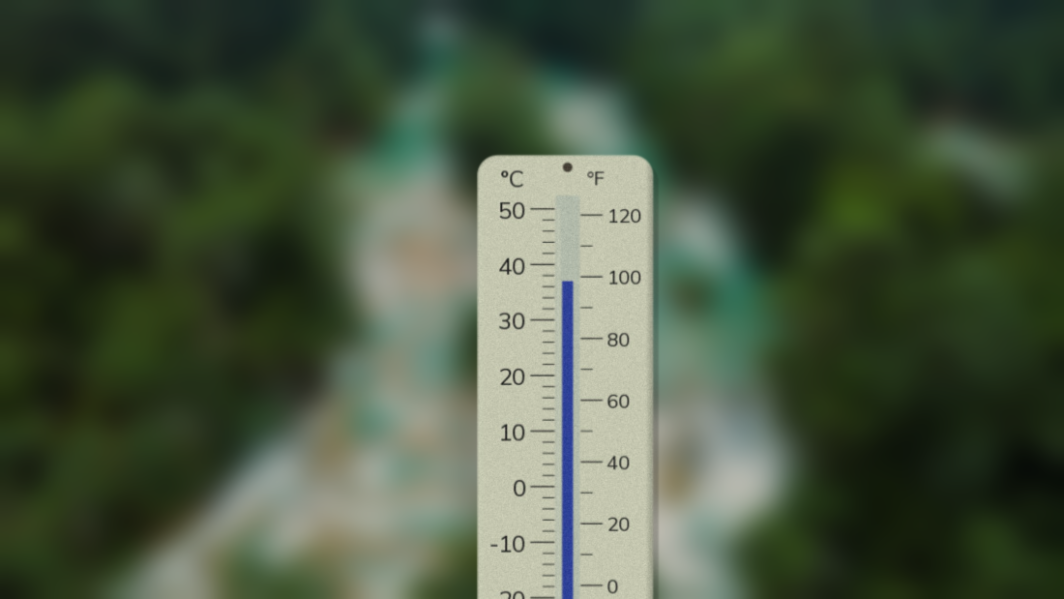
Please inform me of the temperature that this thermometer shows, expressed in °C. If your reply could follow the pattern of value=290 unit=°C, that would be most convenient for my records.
value=37 unit=°C
